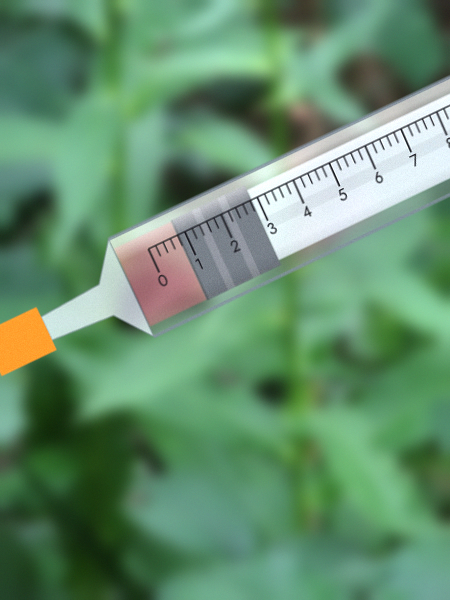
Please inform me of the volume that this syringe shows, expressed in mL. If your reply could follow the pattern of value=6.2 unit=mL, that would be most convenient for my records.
value=0.8 unit=mL
